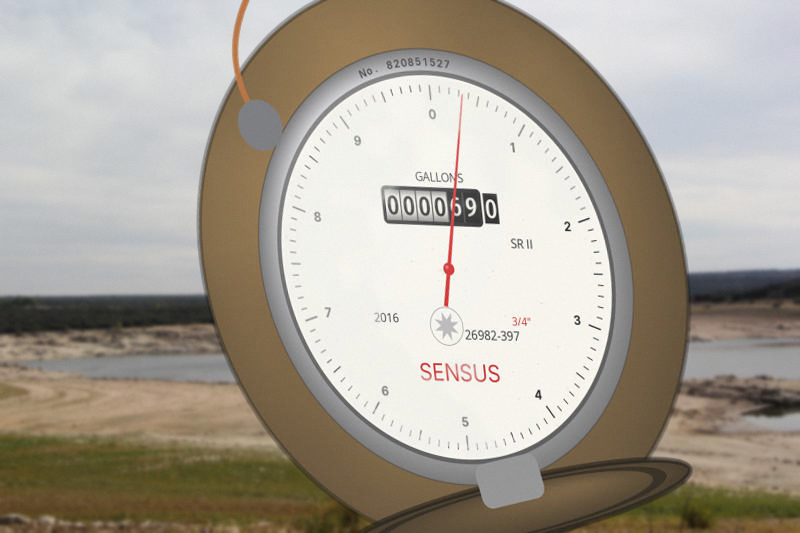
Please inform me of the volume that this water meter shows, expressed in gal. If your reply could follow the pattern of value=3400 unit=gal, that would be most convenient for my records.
value=690.3 unit=gal
